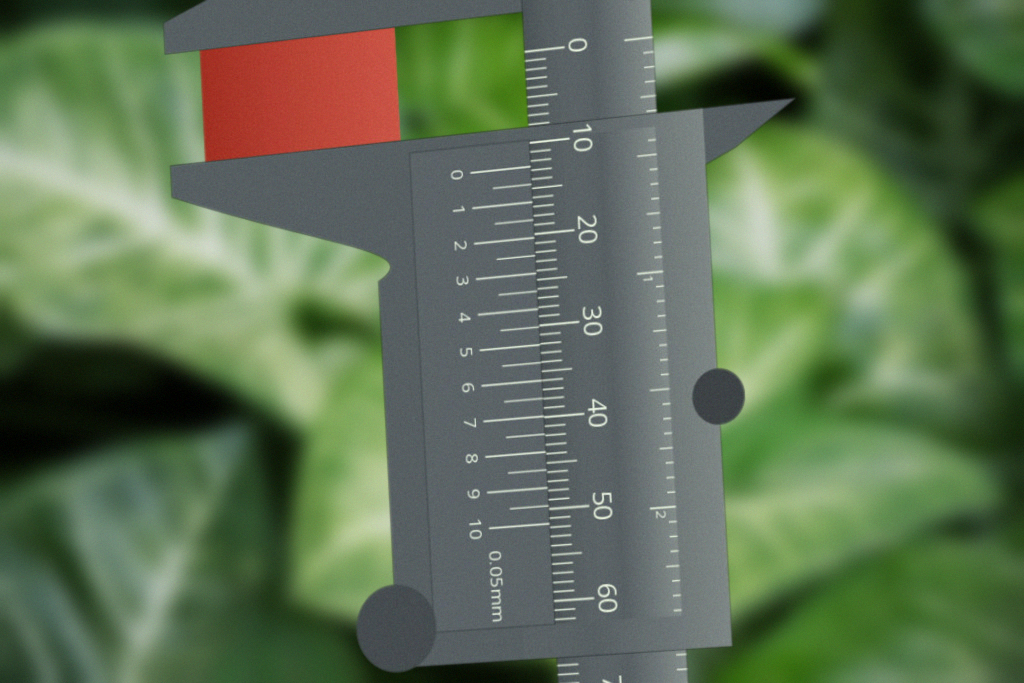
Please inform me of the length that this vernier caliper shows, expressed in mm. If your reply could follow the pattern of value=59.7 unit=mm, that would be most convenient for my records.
value=12.6 unit=mm
